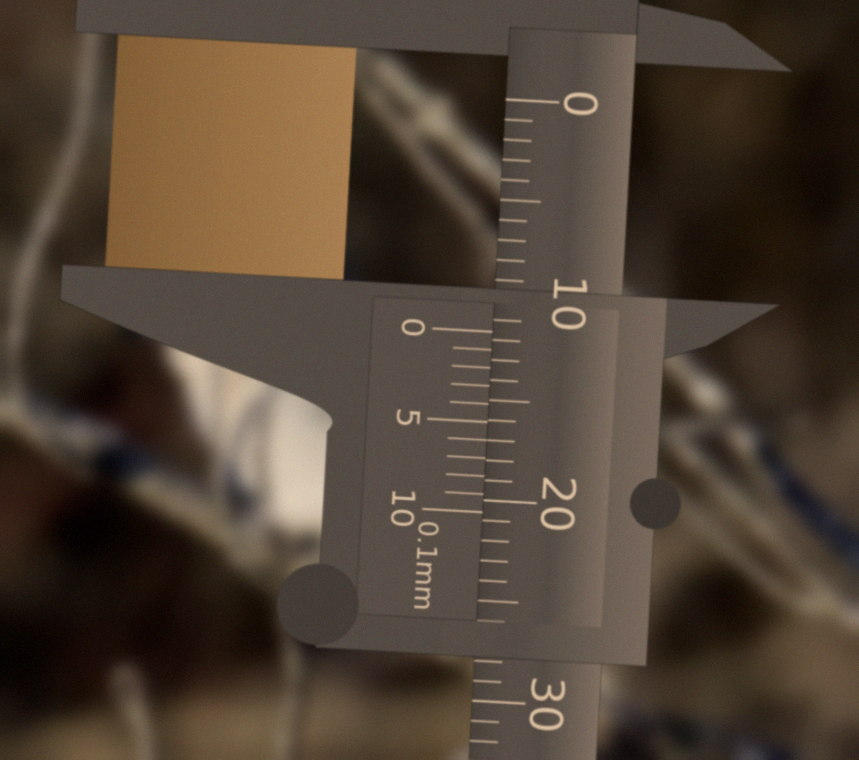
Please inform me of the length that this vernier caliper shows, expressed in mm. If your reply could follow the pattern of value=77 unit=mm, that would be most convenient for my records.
value=11.6 unit=mm
